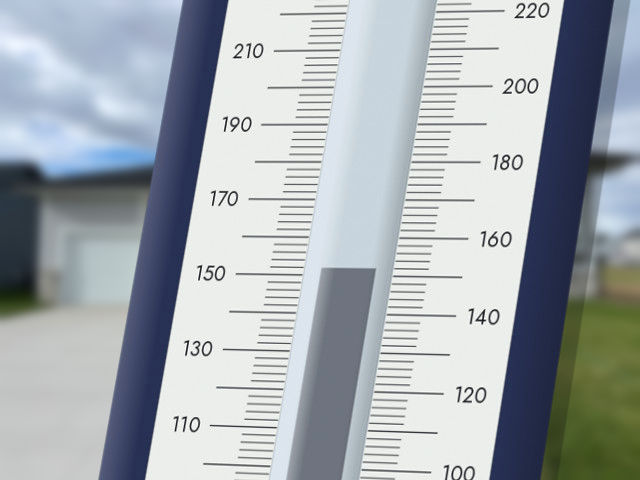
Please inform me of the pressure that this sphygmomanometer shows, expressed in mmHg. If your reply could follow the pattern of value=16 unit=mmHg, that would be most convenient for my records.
value=152 unit=mmHg
